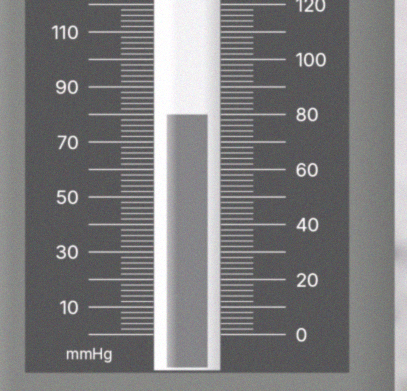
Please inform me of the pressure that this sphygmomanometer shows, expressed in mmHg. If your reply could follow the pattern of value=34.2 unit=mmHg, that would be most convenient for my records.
value=80 unit=mmHg
